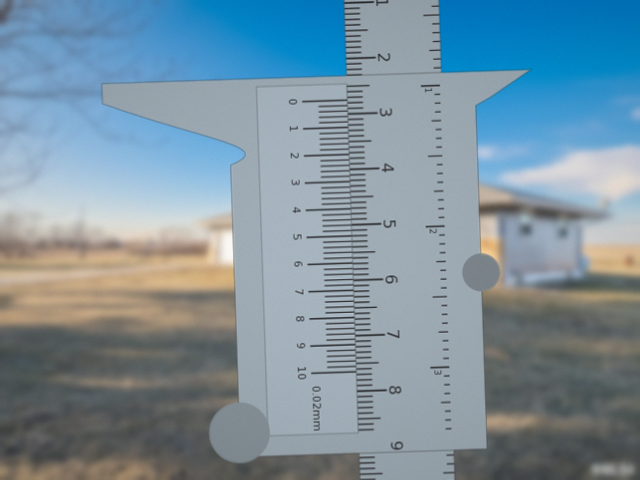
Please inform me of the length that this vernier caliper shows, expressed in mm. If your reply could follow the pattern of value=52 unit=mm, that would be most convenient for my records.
value=27.5 unit=mm
